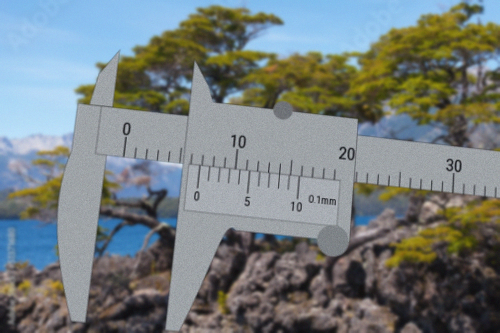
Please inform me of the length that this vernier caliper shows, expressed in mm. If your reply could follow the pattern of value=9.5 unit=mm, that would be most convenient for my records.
value=6.8 unit=mm
